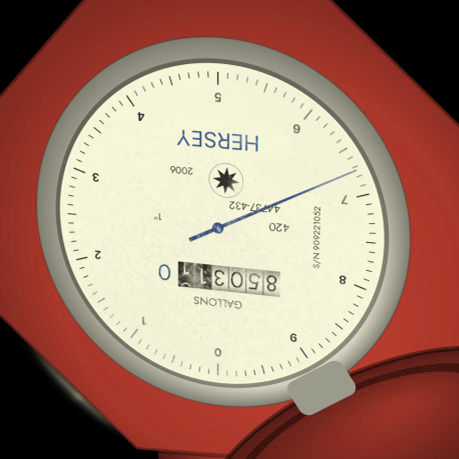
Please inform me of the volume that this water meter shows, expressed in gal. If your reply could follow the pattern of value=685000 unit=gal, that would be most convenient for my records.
value=8503106.7 unit=gal
